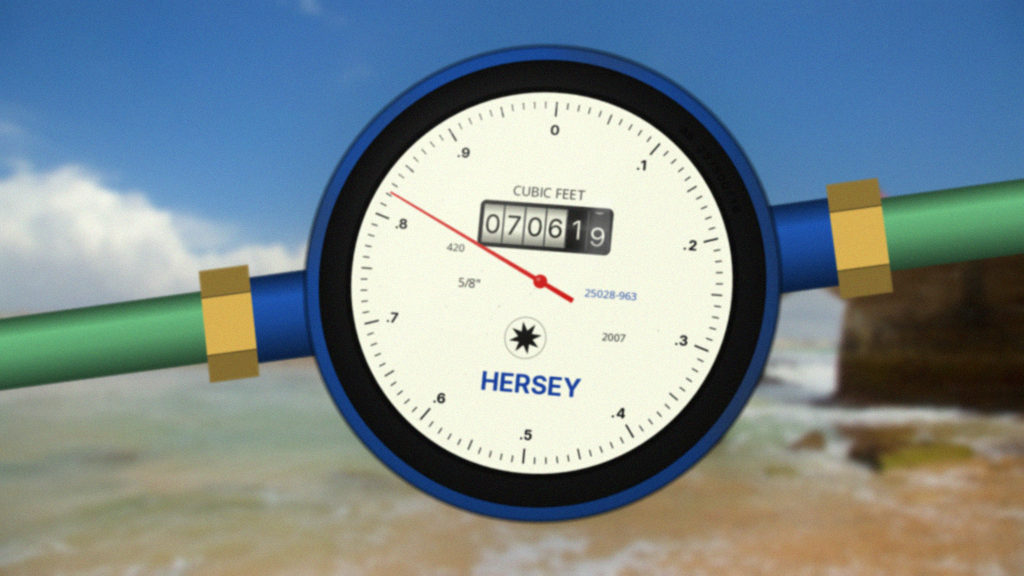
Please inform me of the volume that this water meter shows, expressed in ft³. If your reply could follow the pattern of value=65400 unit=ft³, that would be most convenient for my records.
value=70618.82 unit=ft³
